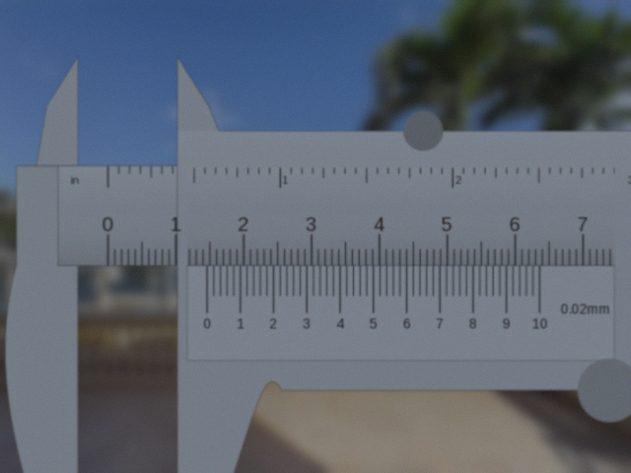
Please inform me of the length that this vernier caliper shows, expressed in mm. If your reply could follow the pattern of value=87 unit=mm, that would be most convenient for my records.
value=14.6 unit=mm
